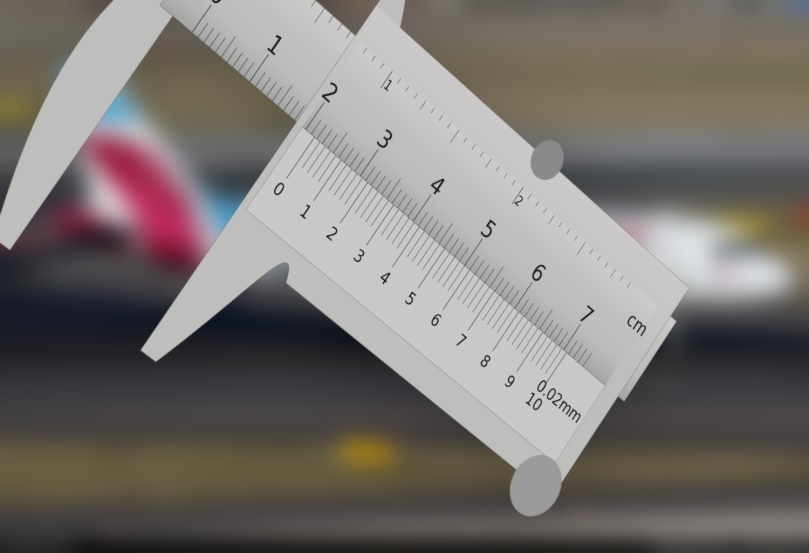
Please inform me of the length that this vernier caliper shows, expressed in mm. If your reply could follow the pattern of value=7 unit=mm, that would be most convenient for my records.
value=21.6 unit=mm
